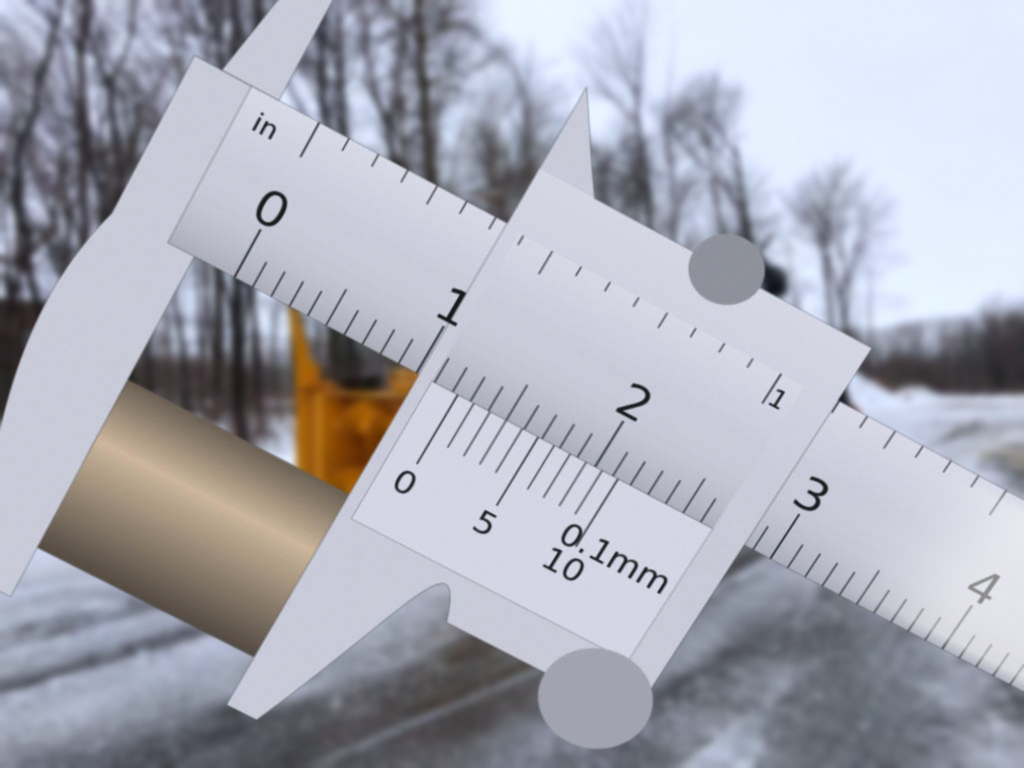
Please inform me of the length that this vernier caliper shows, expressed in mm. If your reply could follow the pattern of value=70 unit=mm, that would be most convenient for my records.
value=12.3 unit=mm
